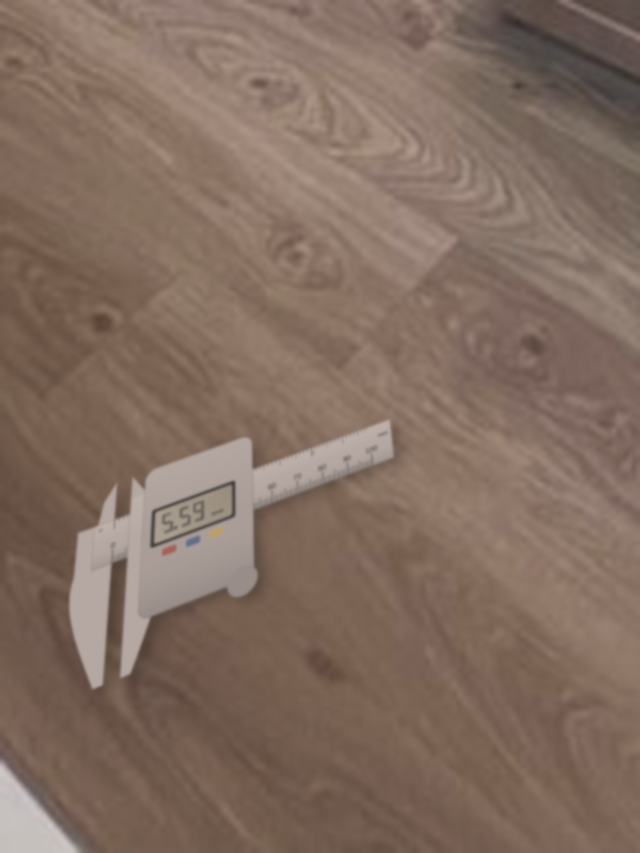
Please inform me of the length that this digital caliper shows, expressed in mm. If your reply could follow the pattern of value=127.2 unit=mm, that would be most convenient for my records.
value=5.59 unit=mm
